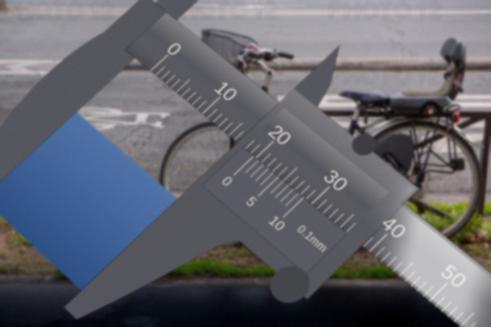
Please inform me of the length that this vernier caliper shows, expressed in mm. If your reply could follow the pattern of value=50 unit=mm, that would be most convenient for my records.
value=19.6 unit=mm
